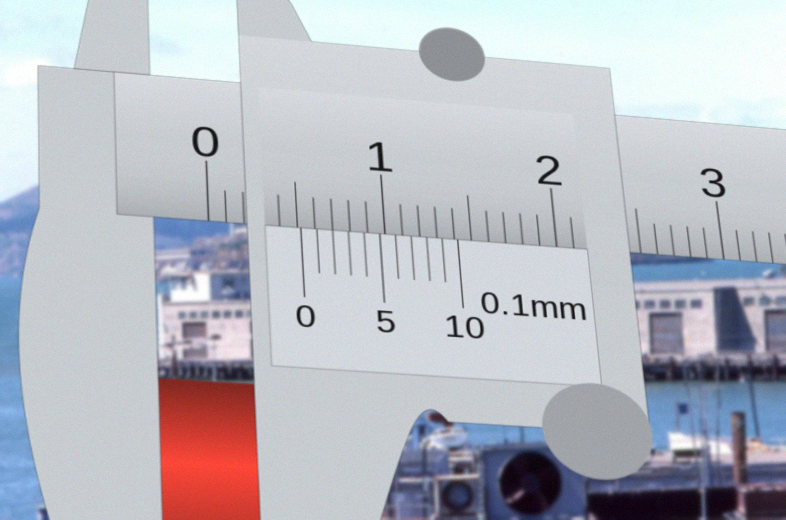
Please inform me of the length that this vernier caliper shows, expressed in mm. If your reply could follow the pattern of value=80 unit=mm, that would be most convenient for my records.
value=5.2 unit=mm
